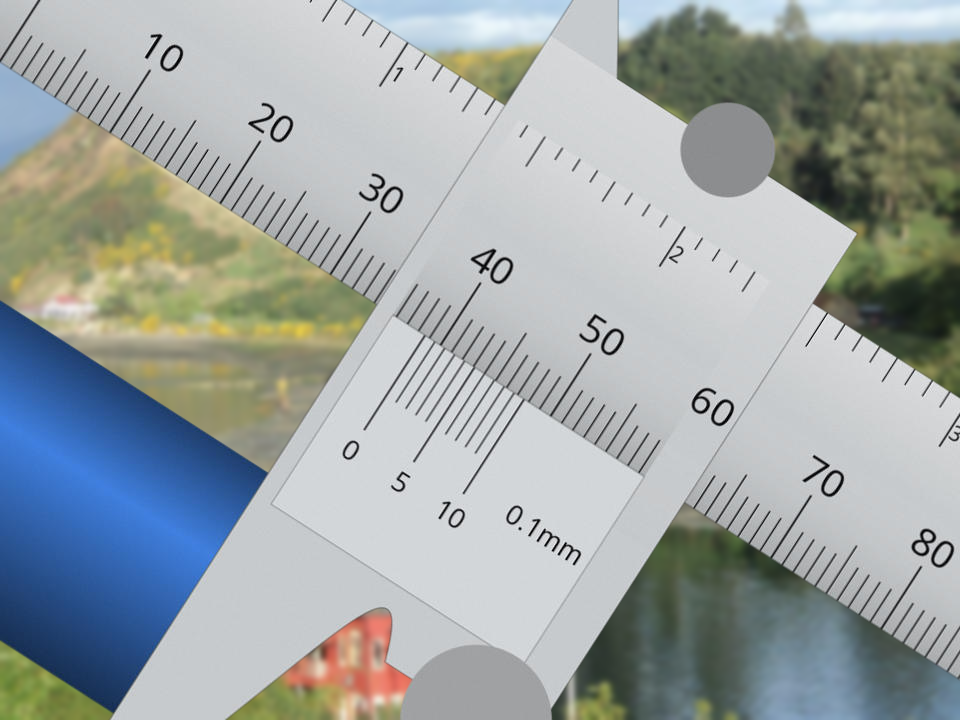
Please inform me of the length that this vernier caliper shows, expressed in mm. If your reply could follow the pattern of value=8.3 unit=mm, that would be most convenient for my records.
value=38.6 unit=mm
